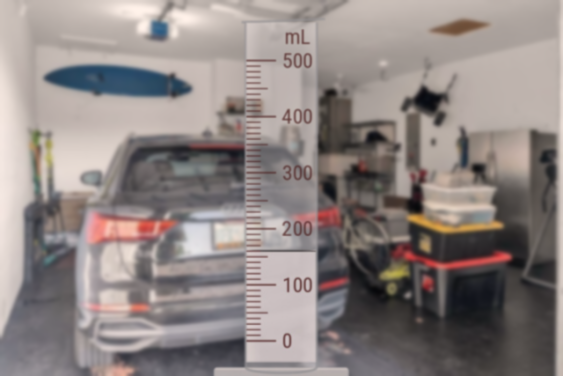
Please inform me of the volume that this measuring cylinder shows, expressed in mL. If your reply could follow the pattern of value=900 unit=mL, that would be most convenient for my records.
value=160 unit=mL
